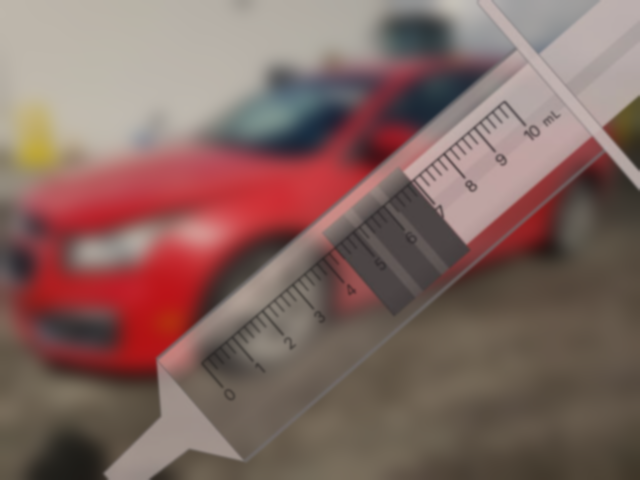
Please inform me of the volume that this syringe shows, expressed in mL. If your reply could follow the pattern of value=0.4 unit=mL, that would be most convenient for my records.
value=4.4 unit=mL
